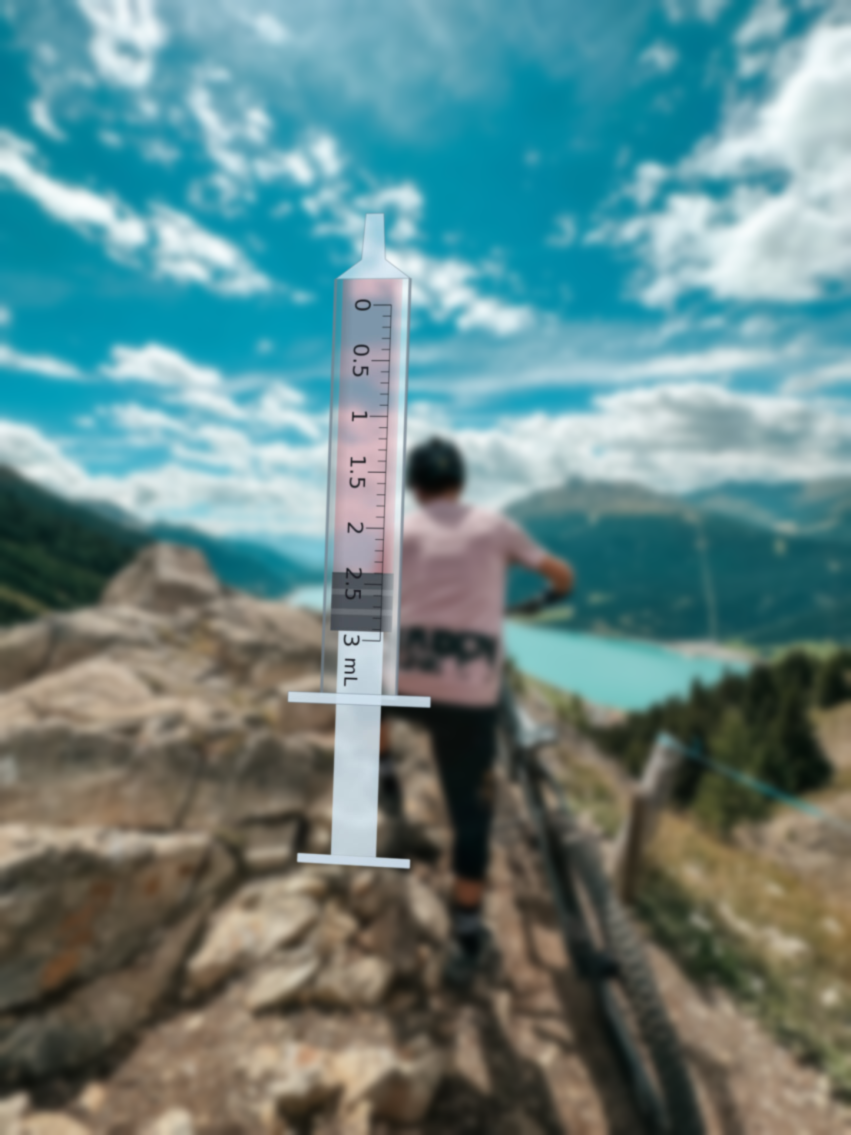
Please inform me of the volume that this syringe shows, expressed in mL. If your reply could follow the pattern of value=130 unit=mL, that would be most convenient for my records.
value=2.4 unit=mL
